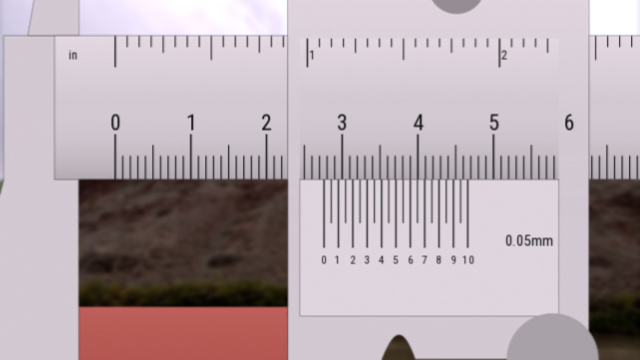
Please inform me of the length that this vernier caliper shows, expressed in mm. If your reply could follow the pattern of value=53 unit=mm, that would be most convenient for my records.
value=27.6 unit=mm
